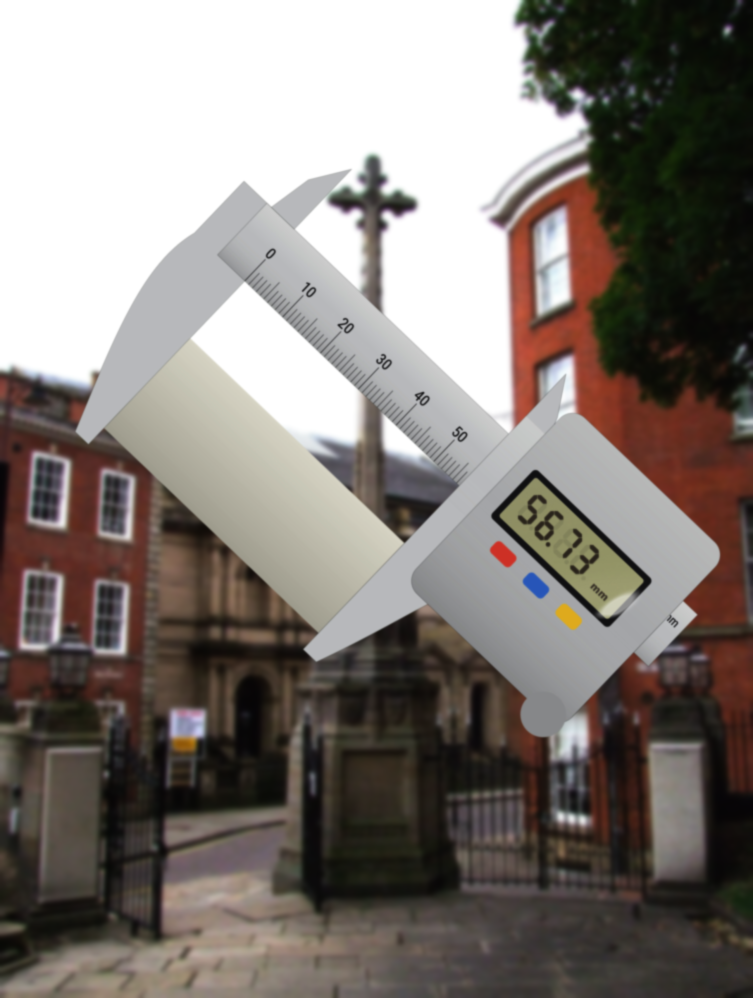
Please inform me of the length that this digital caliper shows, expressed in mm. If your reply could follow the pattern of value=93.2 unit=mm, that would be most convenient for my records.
value=56.73 unit=mm
